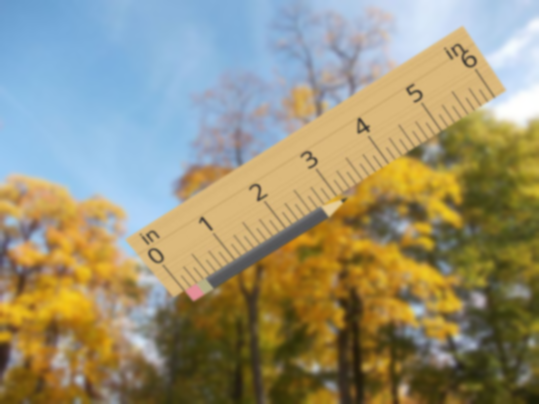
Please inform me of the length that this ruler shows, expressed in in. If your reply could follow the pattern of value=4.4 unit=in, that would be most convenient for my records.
value=3.125 unit=in
